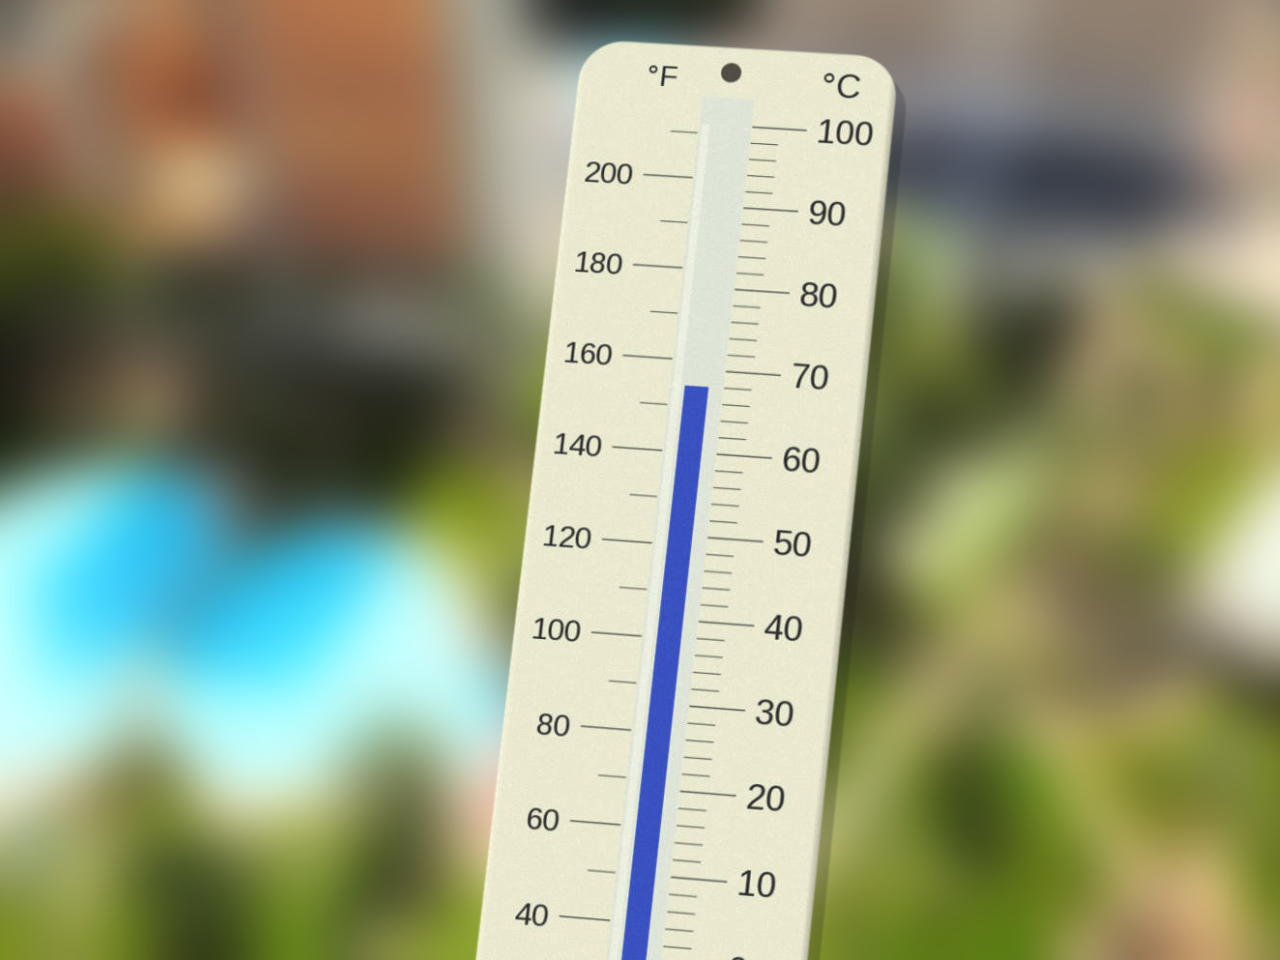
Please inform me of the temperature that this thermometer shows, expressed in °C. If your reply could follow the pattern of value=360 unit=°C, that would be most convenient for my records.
value=68 unit=°C
